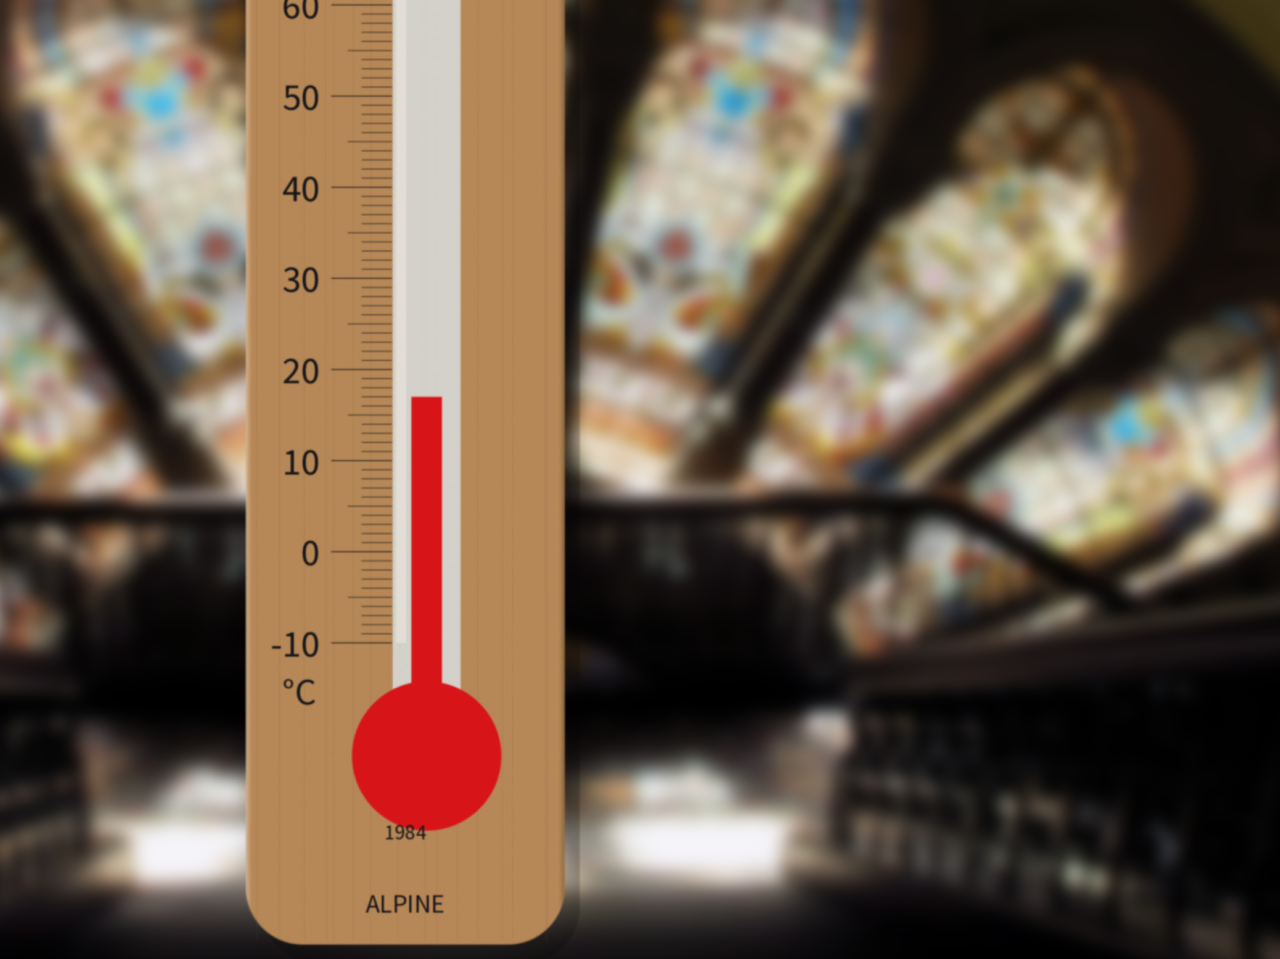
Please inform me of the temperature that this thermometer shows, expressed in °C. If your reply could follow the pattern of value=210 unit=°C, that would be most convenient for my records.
value=17 unit=°C
